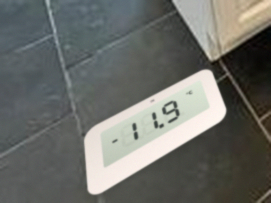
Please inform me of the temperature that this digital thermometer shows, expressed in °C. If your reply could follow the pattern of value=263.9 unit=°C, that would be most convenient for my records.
value=-11.9 unit=°C
